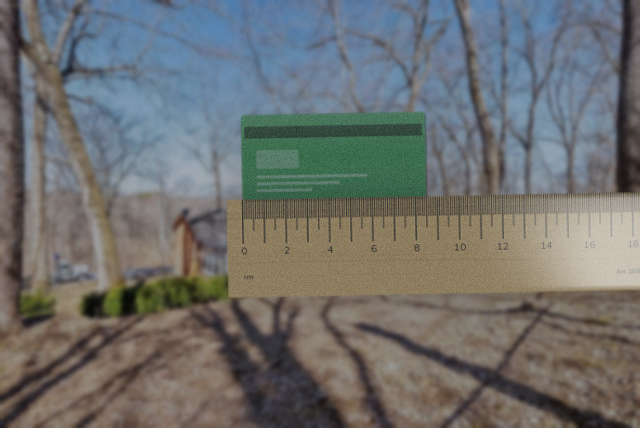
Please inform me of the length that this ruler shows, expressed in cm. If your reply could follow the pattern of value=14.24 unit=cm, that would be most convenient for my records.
value=8.5 unit=cm
